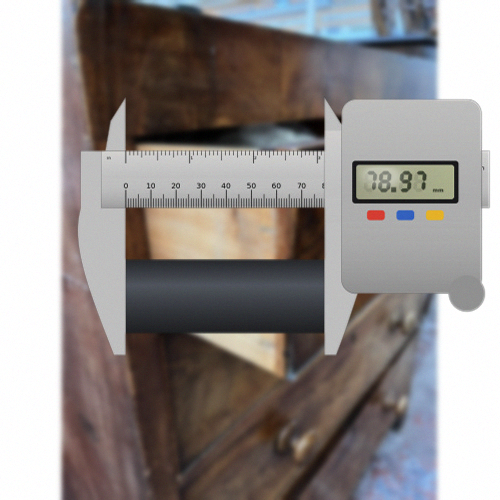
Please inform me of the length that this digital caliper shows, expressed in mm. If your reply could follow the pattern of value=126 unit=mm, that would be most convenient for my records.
value=78.97 unit=mm
